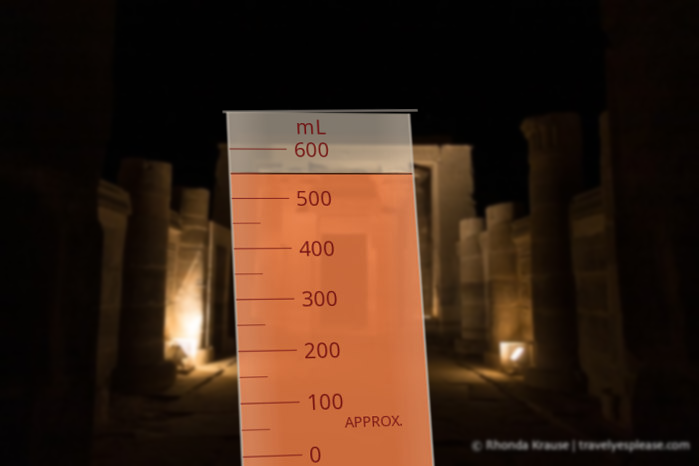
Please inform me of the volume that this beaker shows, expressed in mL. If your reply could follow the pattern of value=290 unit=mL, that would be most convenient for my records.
value=550 unit=mL
